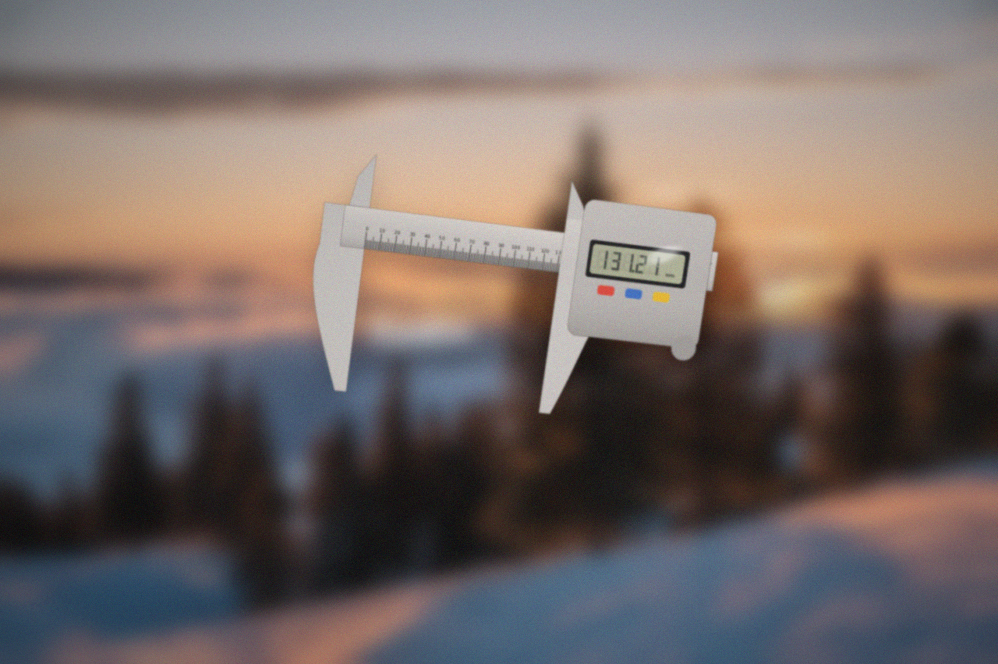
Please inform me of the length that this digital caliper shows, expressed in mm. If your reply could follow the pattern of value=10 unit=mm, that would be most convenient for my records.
value=131.21 unit=mm
